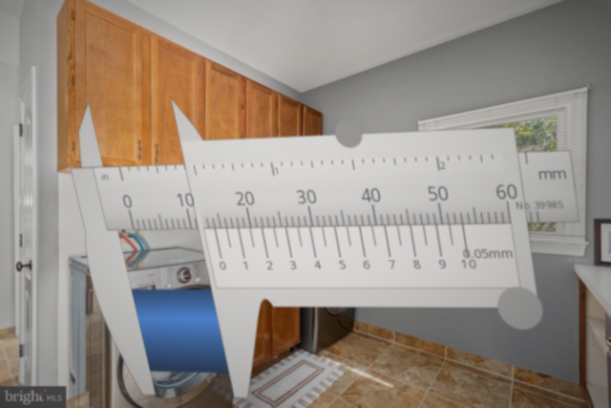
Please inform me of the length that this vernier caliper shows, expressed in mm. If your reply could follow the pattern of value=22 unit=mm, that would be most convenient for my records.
value=14.0 unit=mm
